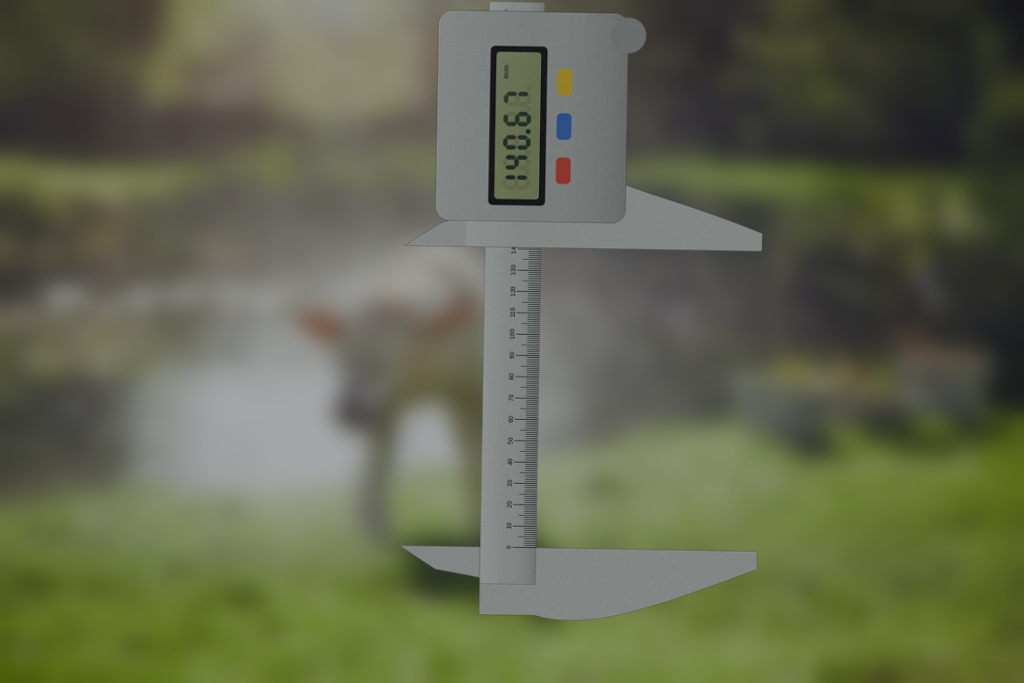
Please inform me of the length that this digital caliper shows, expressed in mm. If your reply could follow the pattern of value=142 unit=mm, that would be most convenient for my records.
value=140.67 unit=mm
